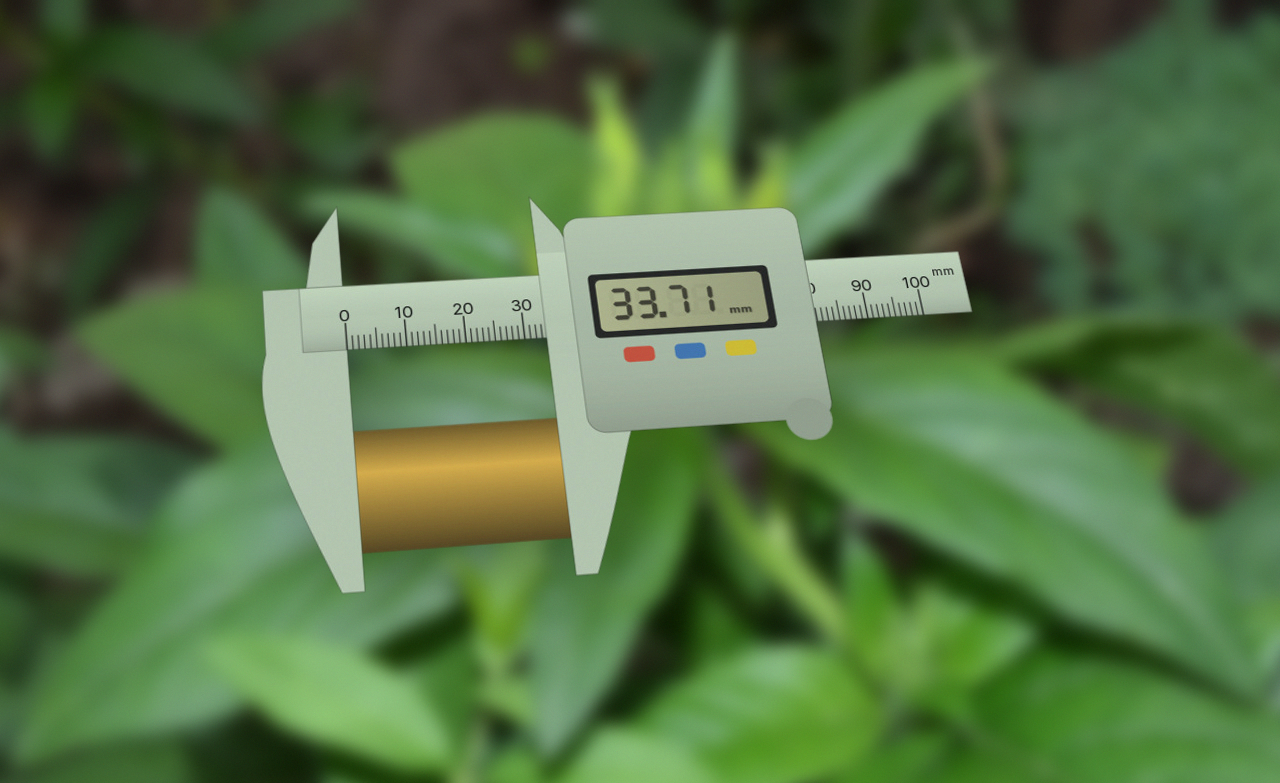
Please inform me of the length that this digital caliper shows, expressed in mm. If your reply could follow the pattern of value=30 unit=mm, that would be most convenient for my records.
value=33.71 unit=mm
